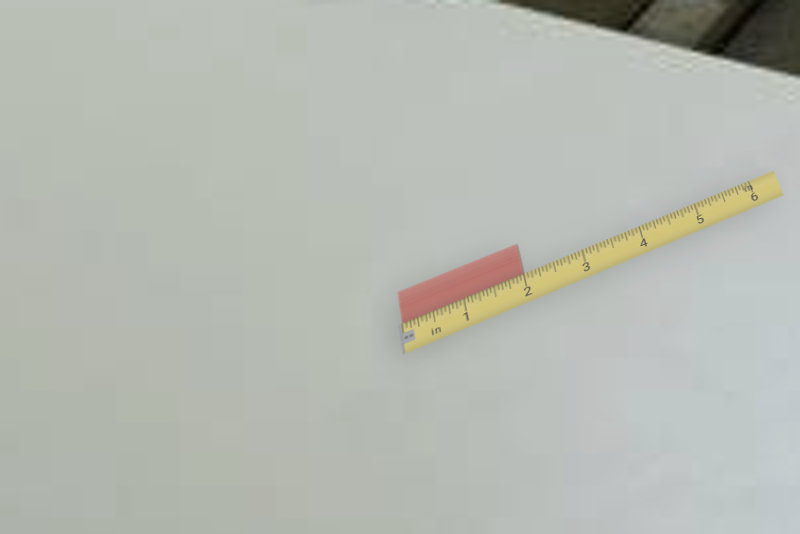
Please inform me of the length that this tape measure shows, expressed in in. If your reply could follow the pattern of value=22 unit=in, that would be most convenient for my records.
value=2 unit=in
